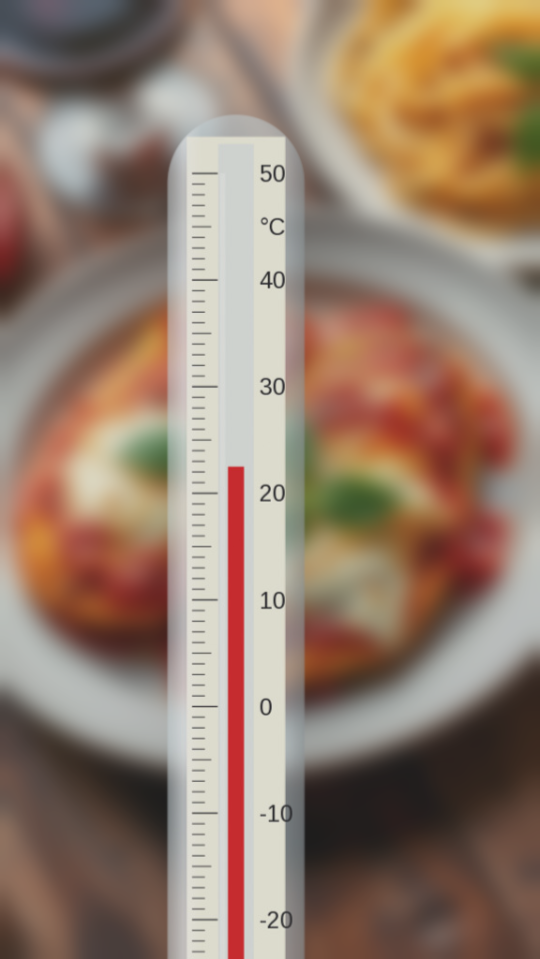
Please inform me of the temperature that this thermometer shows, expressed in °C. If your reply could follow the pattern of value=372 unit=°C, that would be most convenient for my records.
value=22.5 unit=°C
